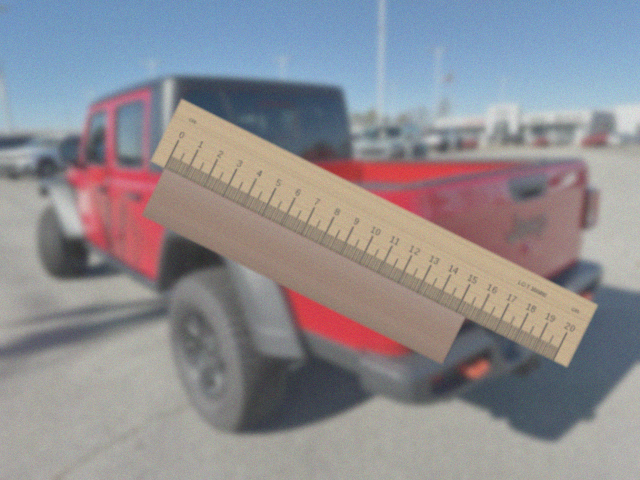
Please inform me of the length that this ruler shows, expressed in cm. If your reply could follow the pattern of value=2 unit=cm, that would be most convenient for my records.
value=15.5 unit=cm
